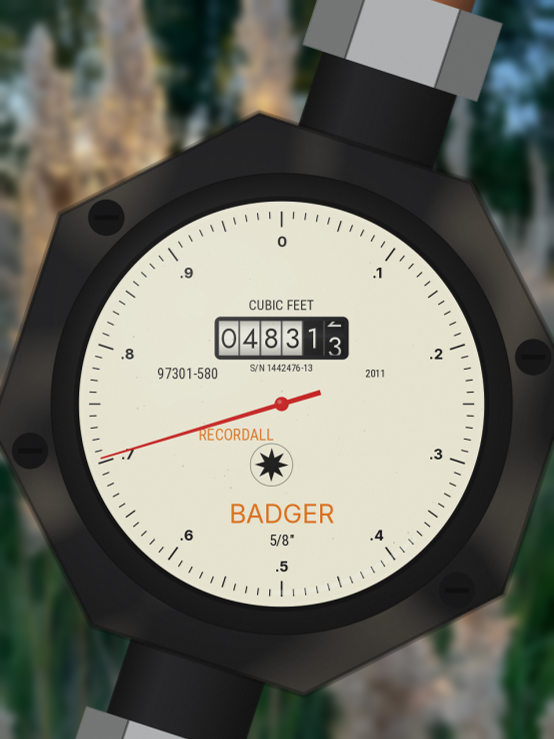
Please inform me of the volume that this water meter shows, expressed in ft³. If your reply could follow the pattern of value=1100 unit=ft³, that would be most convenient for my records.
value=48312.70 unit=ft³
